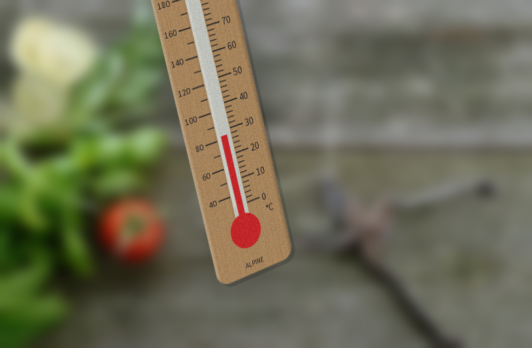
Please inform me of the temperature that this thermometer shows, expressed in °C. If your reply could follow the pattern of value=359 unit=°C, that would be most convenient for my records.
value=28 unit=°C
